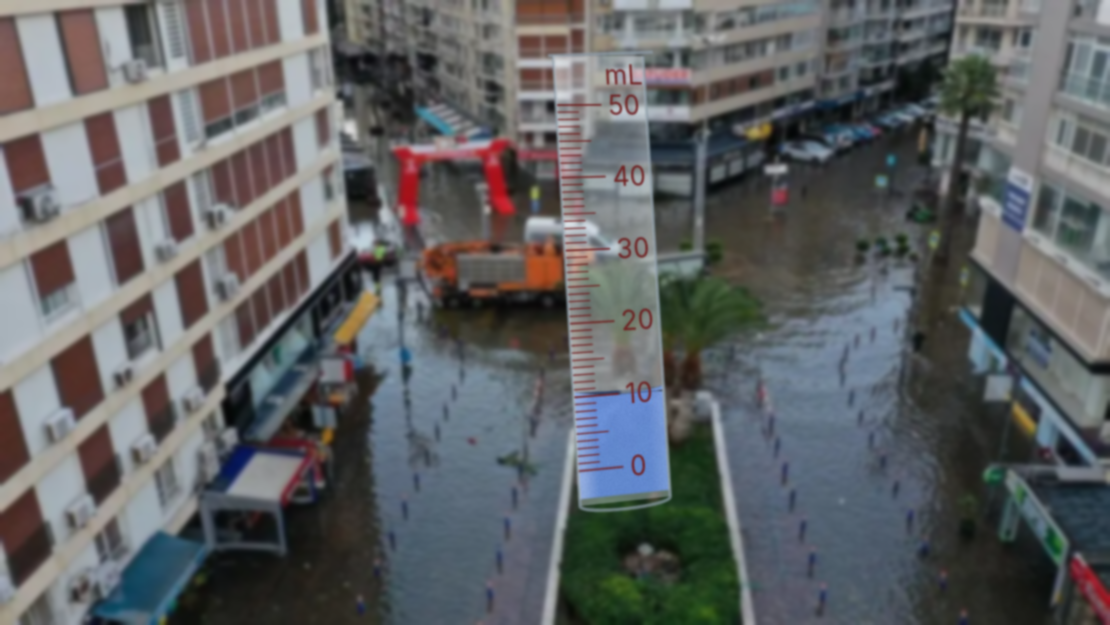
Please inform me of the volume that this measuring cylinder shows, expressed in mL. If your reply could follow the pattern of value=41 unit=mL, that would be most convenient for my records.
value=10 unit=mL
